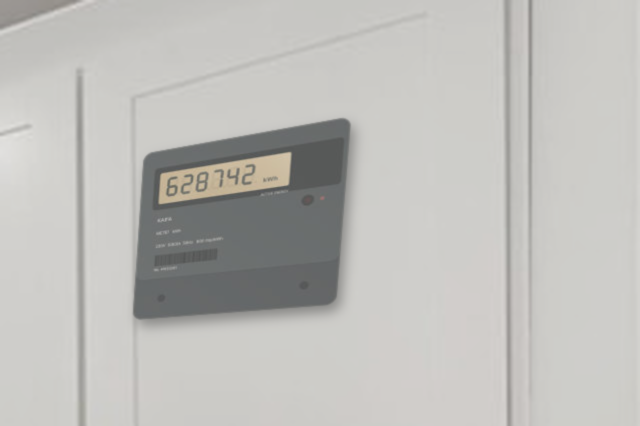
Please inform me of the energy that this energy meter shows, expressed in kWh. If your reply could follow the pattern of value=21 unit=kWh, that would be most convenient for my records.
value=628742 unit=kWh
